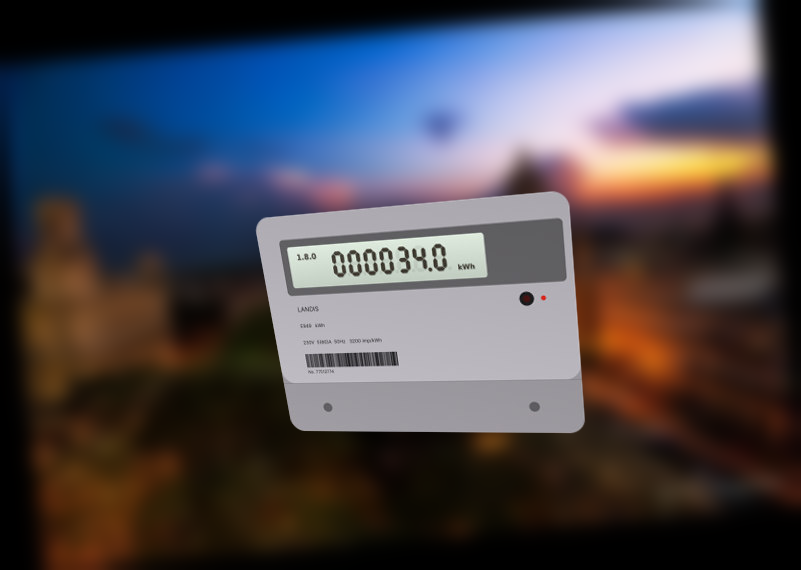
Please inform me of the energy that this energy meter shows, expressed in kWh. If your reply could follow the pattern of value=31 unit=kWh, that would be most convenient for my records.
value=34.0 unit=kWh
